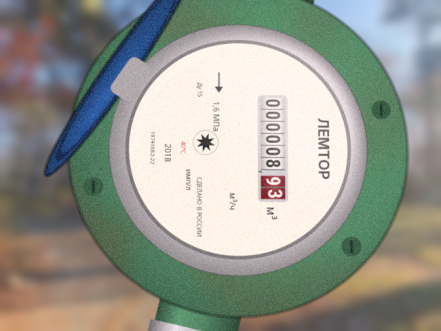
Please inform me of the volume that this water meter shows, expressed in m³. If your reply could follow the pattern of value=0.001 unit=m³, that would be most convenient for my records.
value=8.93 unit=m³
